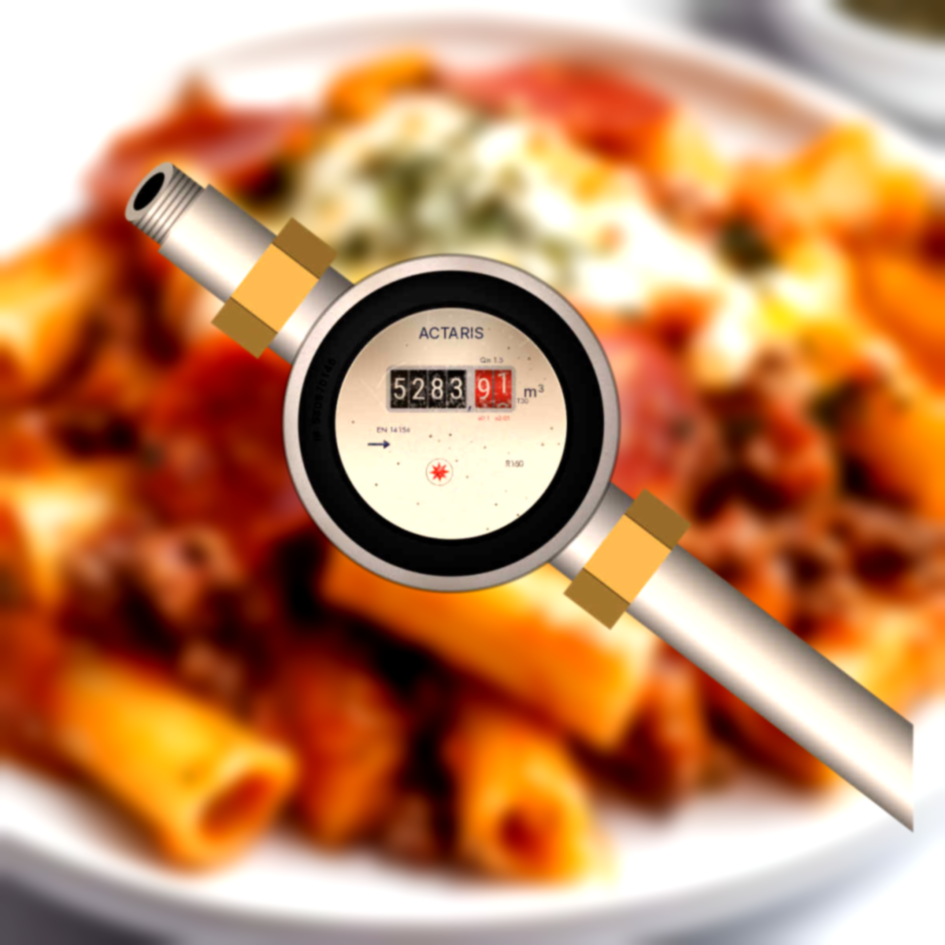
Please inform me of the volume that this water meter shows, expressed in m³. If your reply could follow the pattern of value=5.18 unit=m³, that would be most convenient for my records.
value=5283.91 unit=m³
